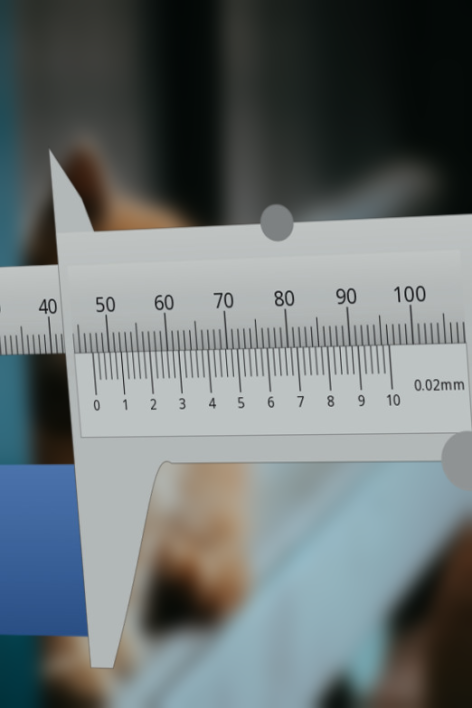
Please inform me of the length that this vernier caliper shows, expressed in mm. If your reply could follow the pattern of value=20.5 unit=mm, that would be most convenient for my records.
value=47.2 unit=mm
